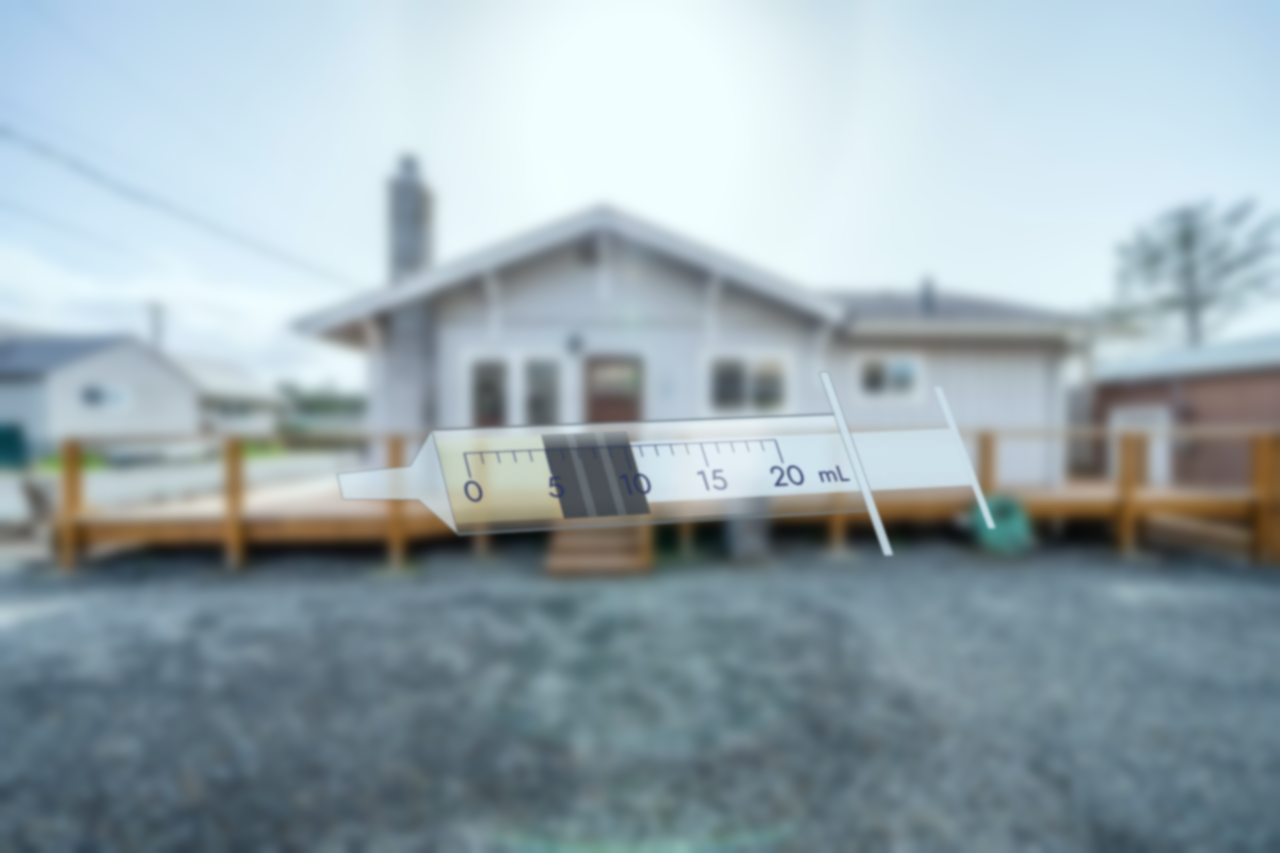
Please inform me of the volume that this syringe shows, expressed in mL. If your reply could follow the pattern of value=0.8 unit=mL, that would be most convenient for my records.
value=5 unit=mL
